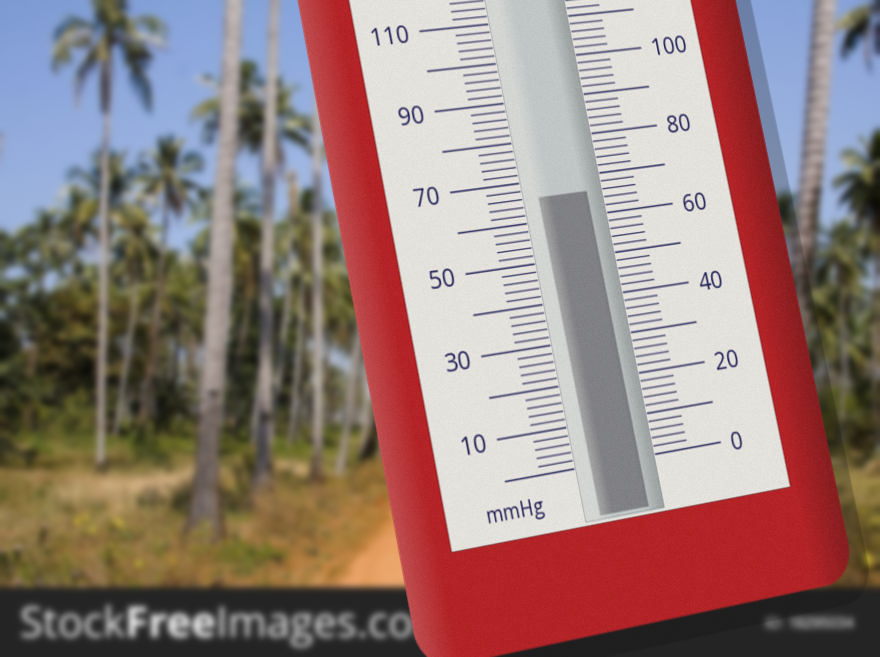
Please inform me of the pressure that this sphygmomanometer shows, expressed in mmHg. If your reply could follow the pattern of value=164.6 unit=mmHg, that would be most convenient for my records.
value=66 unit=mmHg
